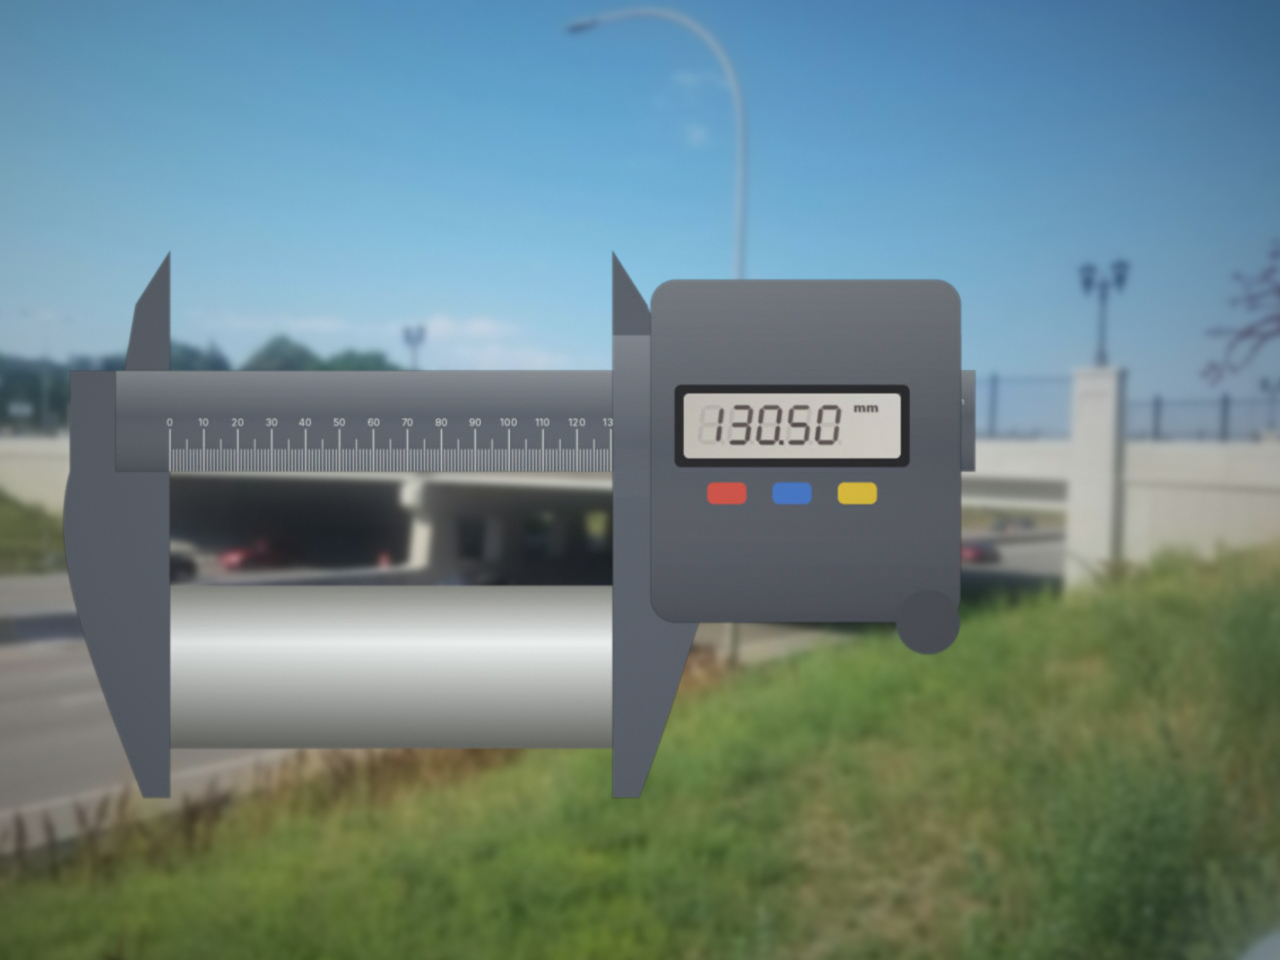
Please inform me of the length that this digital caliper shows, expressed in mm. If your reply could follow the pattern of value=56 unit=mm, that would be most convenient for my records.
value=130.50 unit=mm
